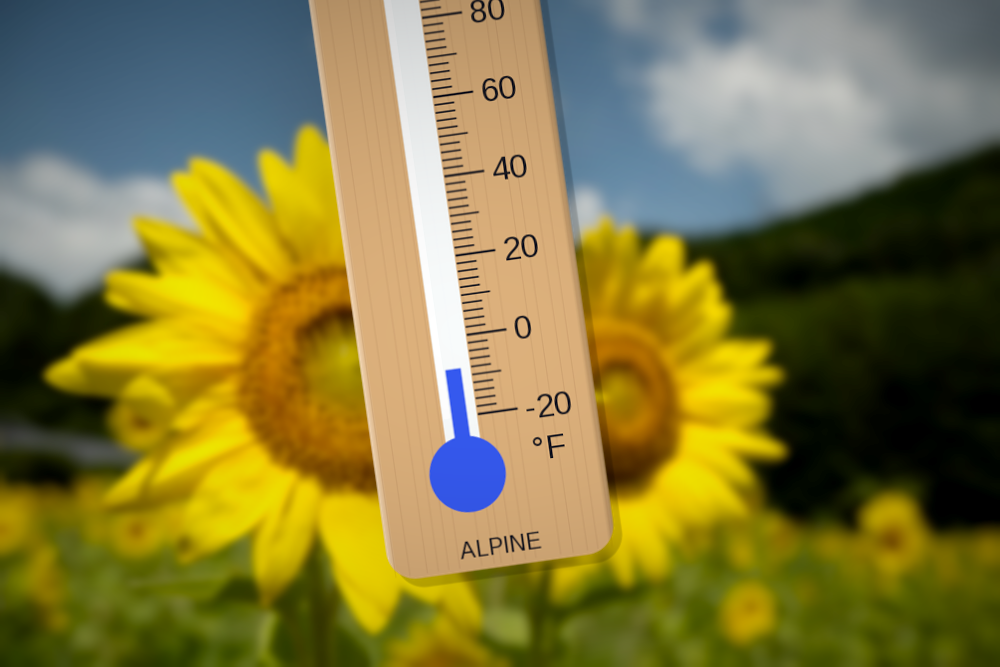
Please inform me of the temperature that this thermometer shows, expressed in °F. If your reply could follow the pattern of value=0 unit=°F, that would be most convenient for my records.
value=-8 unit=°F
